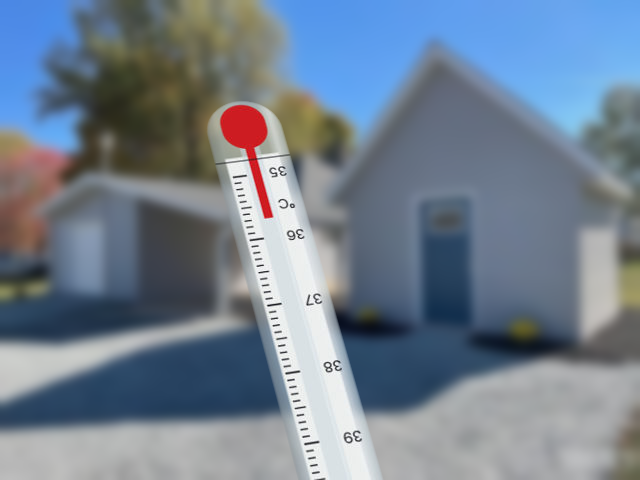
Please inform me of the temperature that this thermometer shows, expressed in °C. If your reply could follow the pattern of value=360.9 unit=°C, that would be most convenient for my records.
value=35.7 unit=°C
